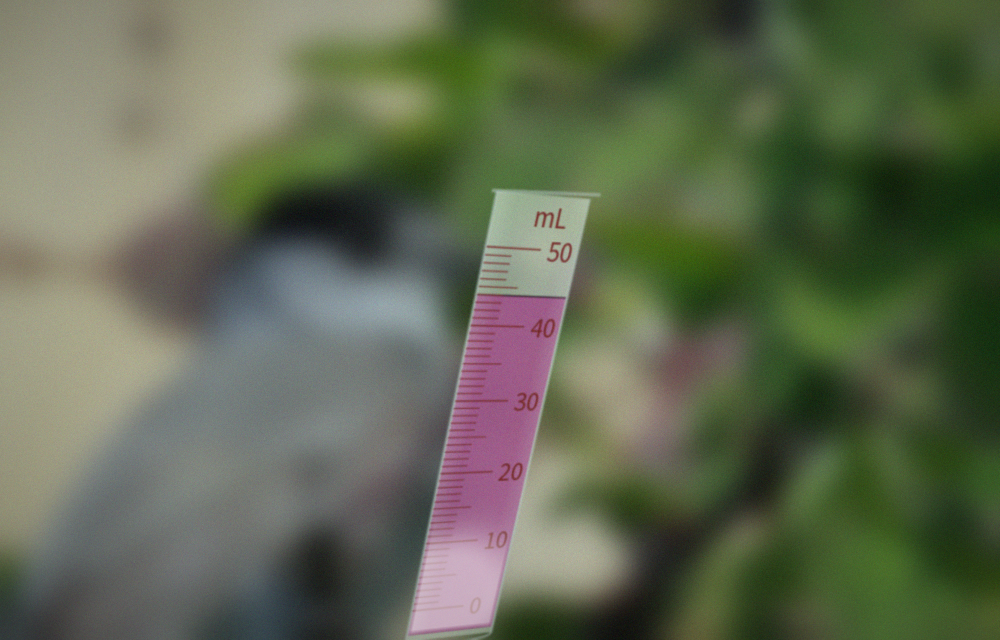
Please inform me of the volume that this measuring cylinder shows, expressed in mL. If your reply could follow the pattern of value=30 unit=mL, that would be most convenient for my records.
value=44 unit=mL
